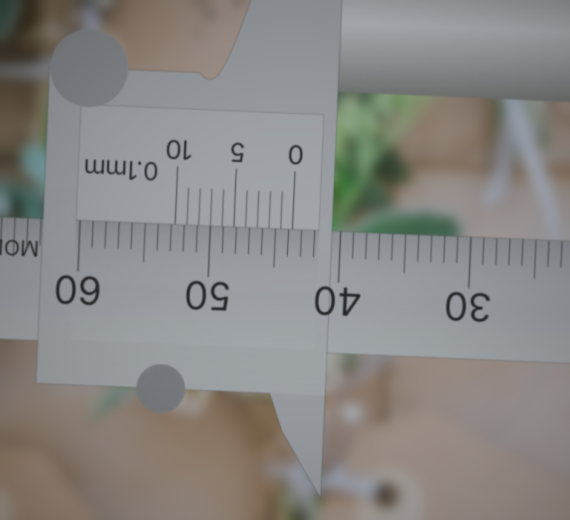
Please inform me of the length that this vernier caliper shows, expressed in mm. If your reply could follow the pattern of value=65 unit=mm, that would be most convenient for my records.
value=43.7 unit=mm
